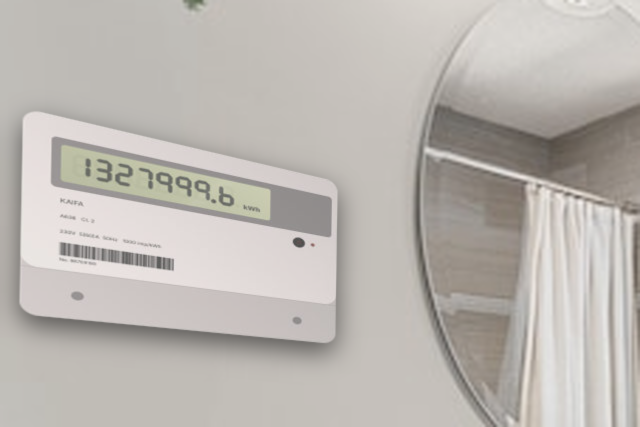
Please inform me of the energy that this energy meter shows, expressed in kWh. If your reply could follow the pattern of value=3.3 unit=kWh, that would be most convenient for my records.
value=1327999.6 unit=kWh
